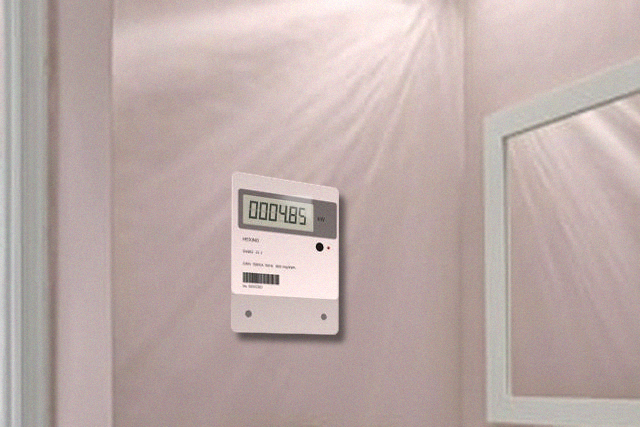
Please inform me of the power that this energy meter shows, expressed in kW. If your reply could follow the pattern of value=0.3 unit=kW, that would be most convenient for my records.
value=4.85 unit=kW
